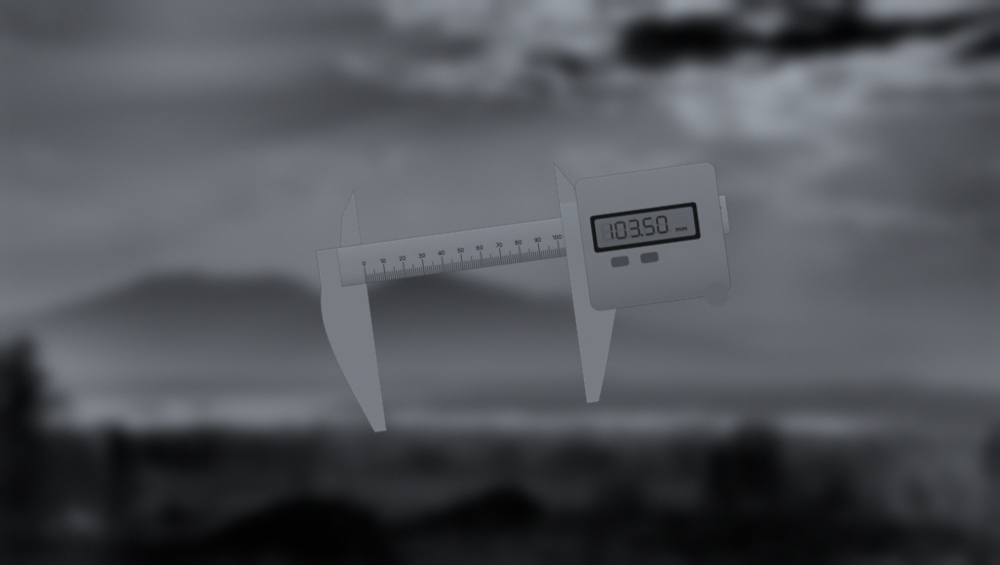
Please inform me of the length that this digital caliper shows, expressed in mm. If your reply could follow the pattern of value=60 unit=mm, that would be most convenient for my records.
value=103.50 unit=mm
